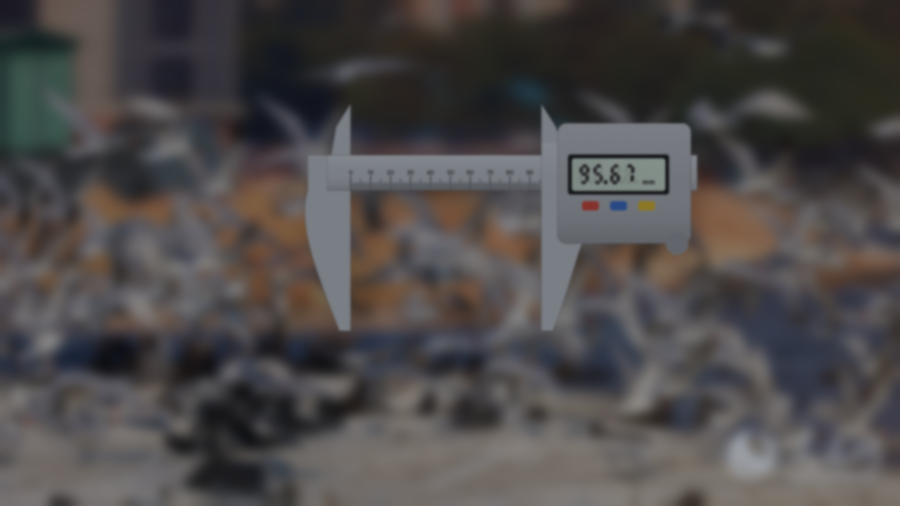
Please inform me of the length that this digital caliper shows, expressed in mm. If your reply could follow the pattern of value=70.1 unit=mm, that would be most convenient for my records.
value=95.67 unit=mm
